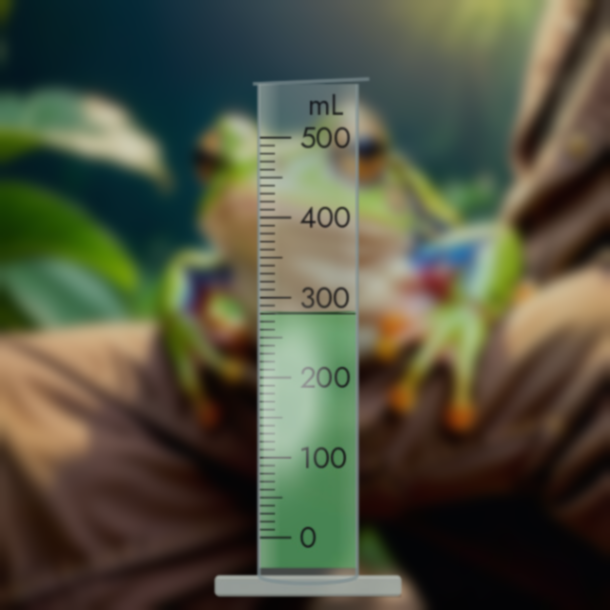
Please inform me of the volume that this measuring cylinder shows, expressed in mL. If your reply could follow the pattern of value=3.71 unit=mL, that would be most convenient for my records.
value=280 unit=mL
